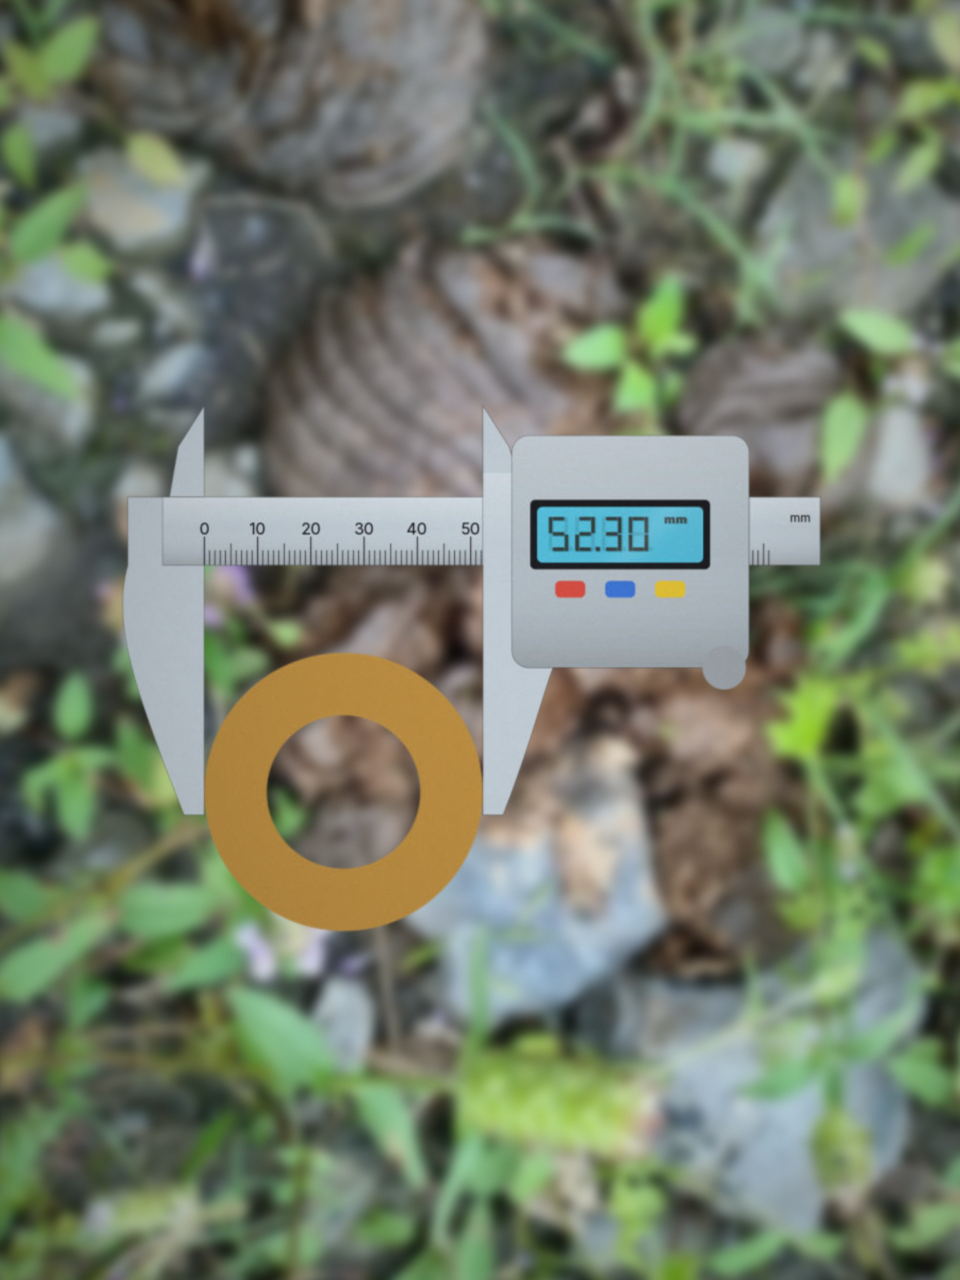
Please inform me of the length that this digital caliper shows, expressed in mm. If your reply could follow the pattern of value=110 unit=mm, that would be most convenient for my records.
value=52.30 unit=mm
